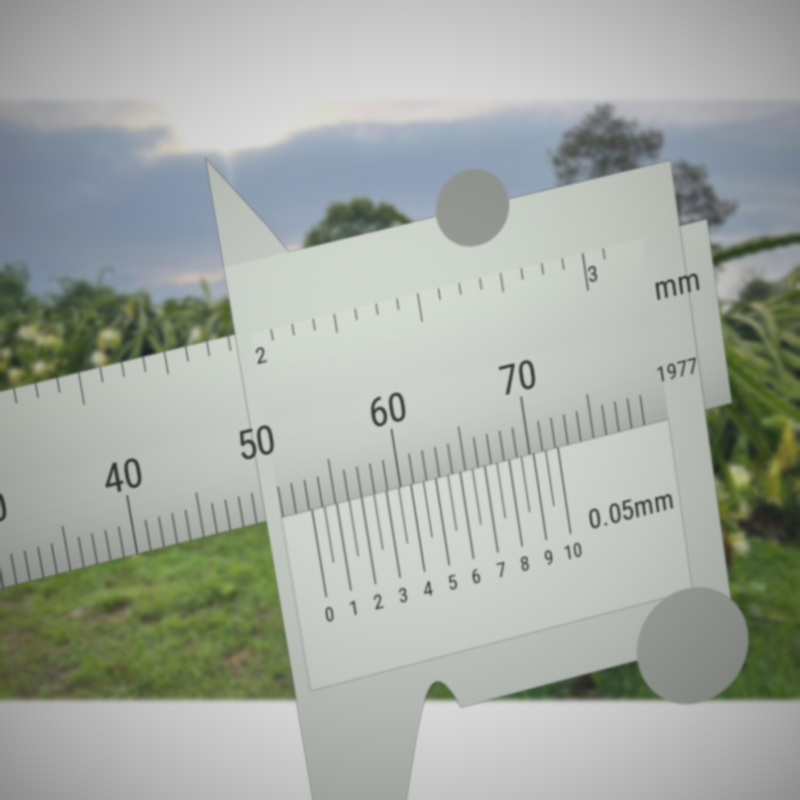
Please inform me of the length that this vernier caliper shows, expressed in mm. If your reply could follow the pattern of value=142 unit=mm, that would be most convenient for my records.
value=53.2 unit=mm
